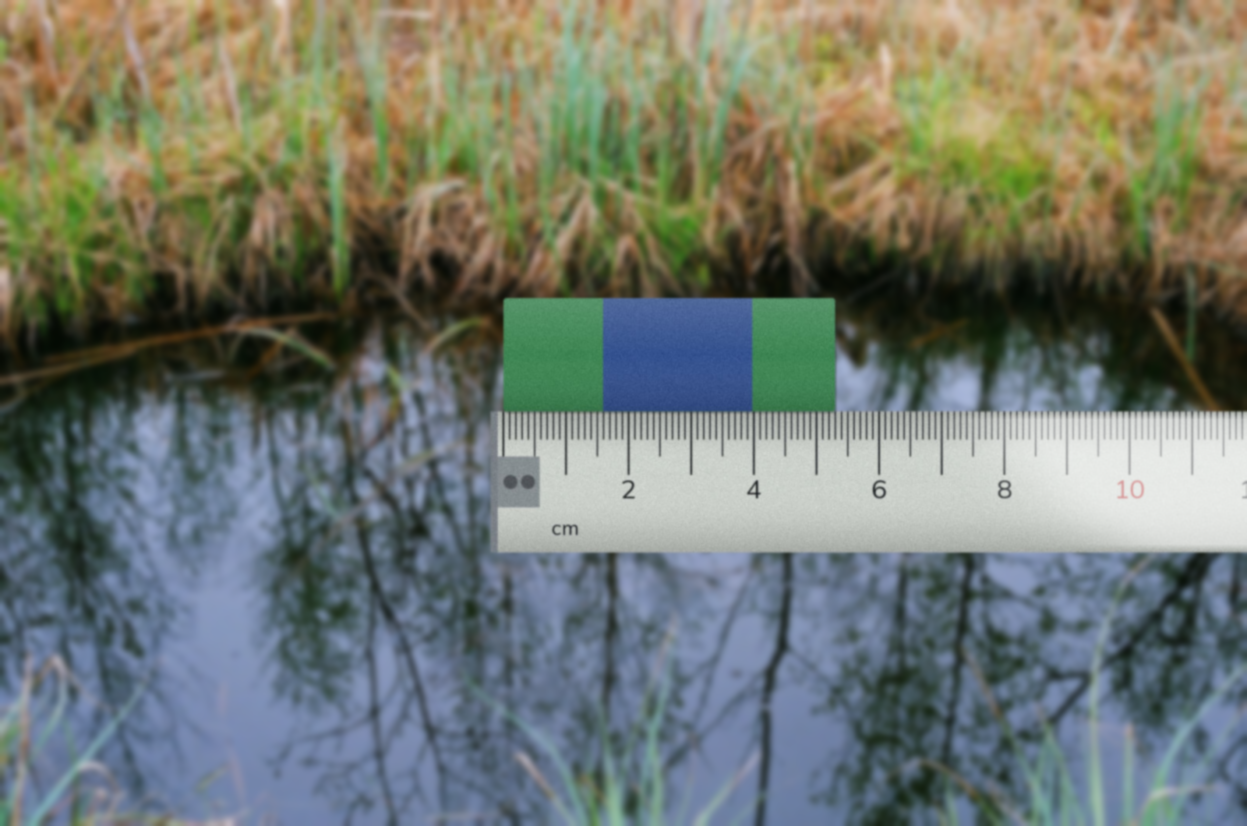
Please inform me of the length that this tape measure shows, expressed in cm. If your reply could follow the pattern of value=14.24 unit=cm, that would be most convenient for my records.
value=5.3 unit=cm
